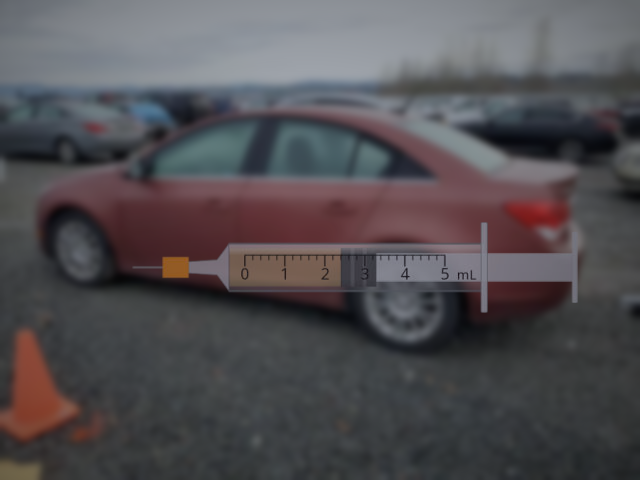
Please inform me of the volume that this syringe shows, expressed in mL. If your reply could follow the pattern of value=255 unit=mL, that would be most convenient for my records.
value=2.4 unit=mL
